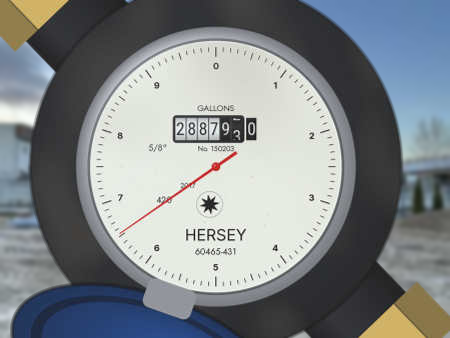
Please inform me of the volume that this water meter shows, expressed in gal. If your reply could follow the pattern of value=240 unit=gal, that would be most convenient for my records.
value=2887926.5 unit=gal
